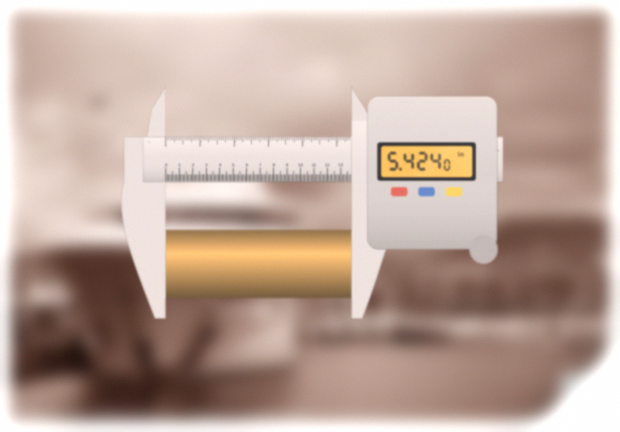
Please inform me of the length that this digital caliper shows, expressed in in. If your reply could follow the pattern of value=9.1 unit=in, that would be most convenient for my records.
value=5.4240 unit=in
